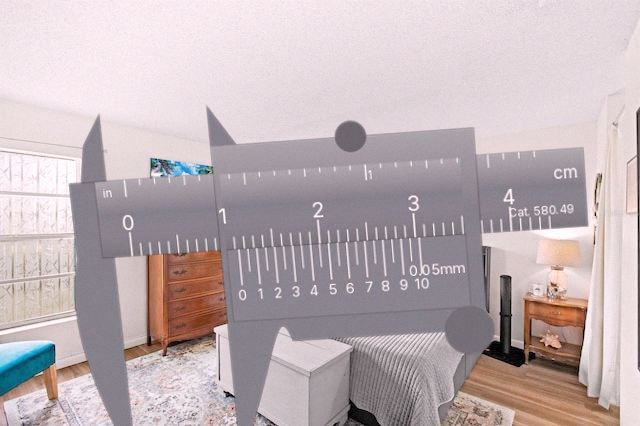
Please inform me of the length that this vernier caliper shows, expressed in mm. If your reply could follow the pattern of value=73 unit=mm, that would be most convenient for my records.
value=11.4 unit=mm
